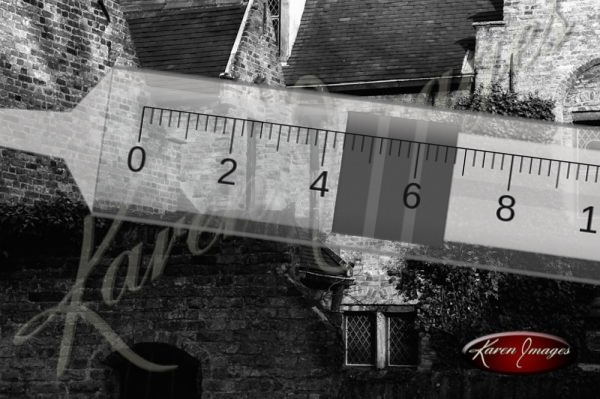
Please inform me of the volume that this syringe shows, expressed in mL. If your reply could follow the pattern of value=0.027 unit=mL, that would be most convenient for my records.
value=4.4 unit=mL
